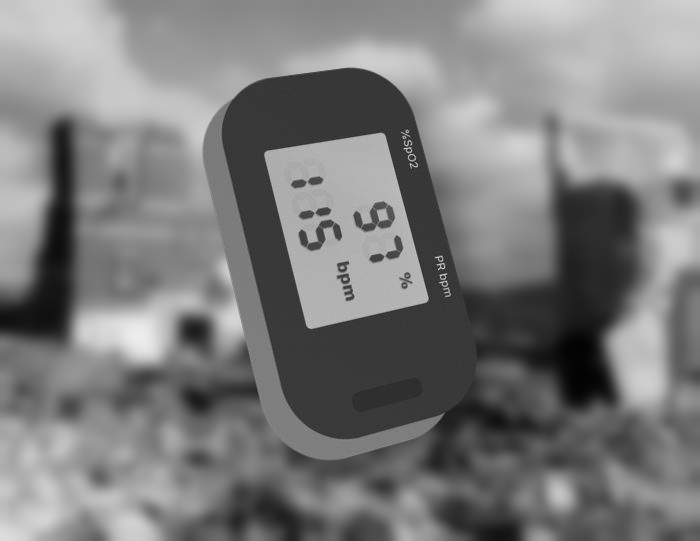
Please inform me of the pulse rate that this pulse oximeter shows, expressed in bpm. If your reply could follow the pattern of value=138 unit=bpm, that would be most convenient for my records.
value=115 unit=bpm
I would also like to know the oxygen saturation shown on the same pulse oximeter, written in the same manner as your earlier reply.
value=97 unit=%
